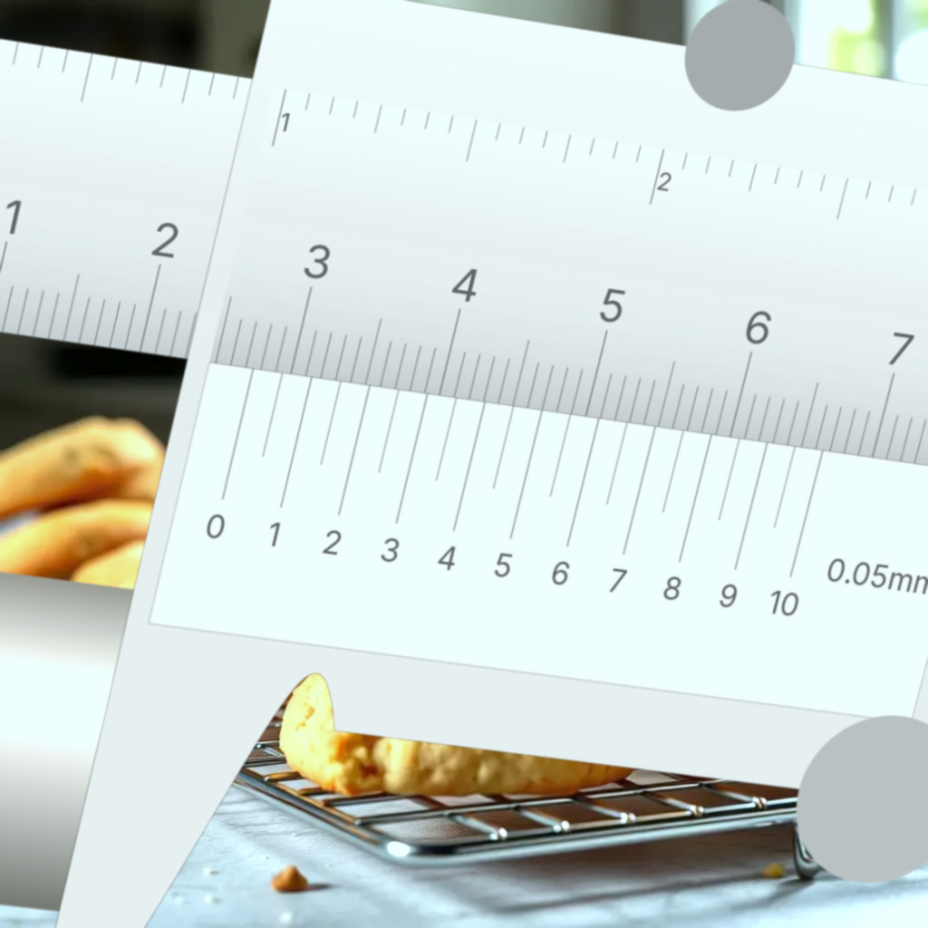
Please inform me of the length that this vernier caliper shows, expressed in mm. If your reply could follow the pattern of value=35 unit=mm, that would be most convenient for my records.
value=27.5 unit=mm
